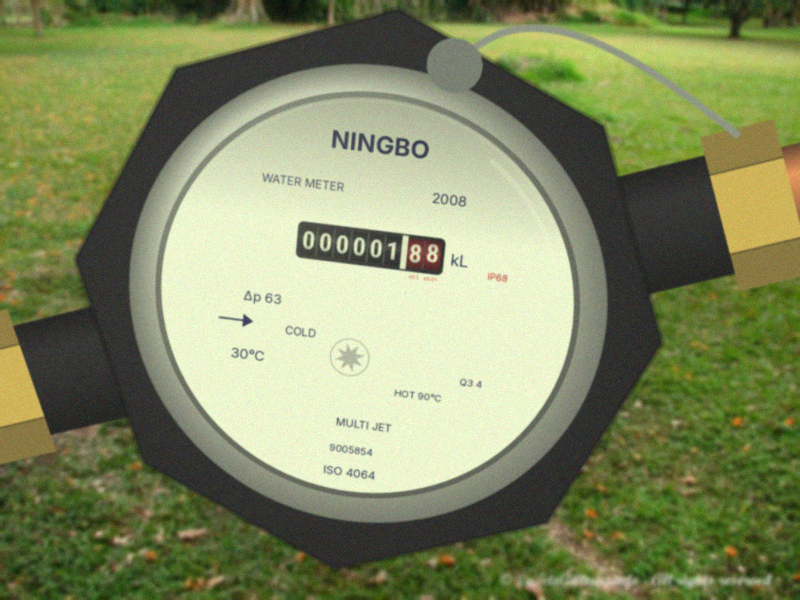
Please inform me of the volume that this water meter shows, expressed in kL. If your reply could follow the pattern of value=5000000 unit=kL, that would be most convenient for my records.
value=1.88 unit=kL
